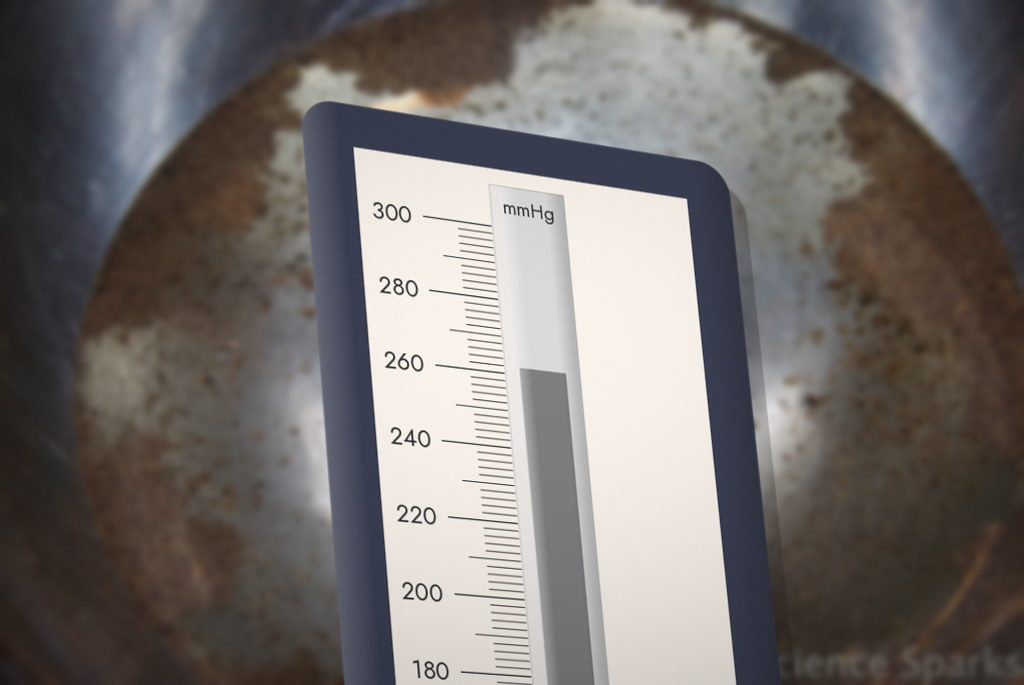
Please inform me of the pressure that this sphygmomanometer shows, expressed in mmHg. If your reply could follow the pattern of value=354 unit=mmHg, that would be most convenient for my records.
value=262 unit=mmHg
